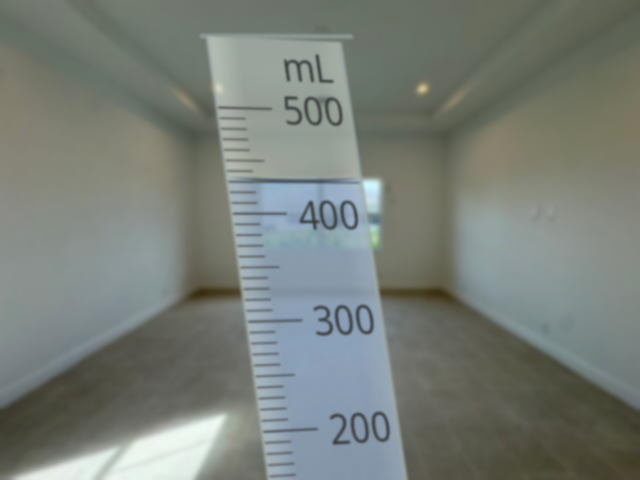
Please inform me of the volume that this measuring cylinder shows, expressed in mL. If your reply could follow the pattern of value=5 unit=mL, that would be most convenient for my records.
value=430 unit=mL
